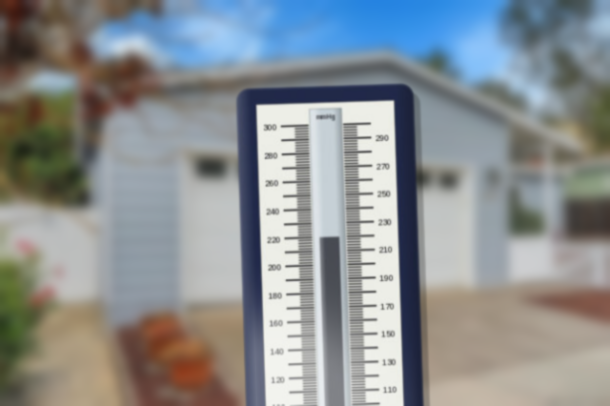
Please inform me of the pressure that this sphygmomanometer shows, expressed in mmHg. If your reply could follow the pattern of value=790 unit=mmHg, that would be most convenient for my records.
value=220 unit=mmHg
